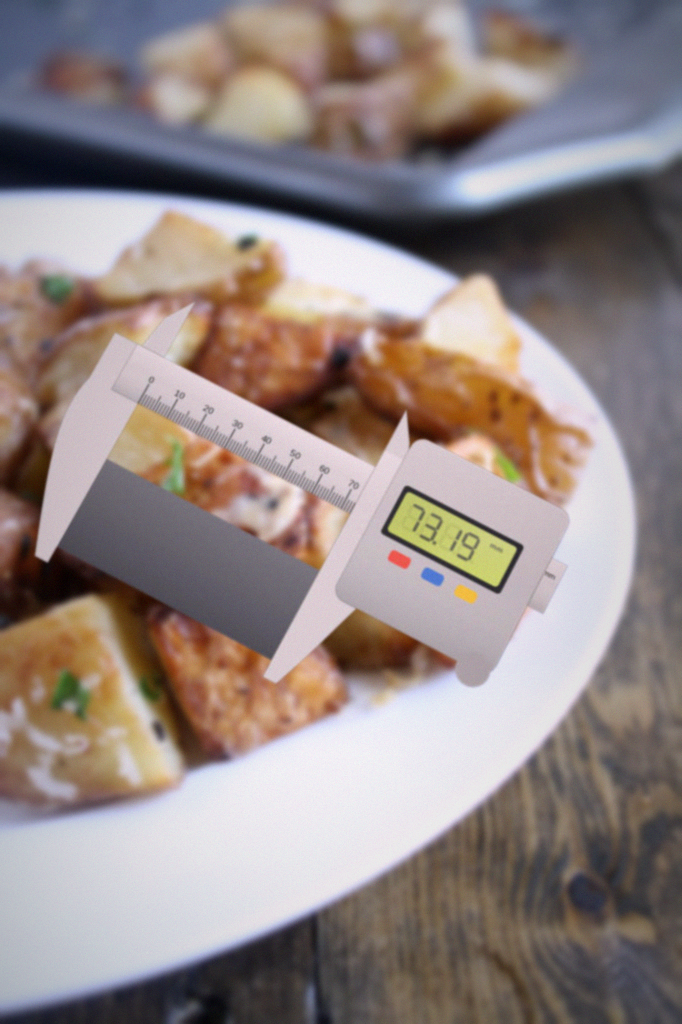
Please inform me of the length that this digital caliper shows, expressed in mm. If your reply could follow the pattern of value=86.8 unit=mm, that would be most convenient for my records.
value=73.19 unit=mm
